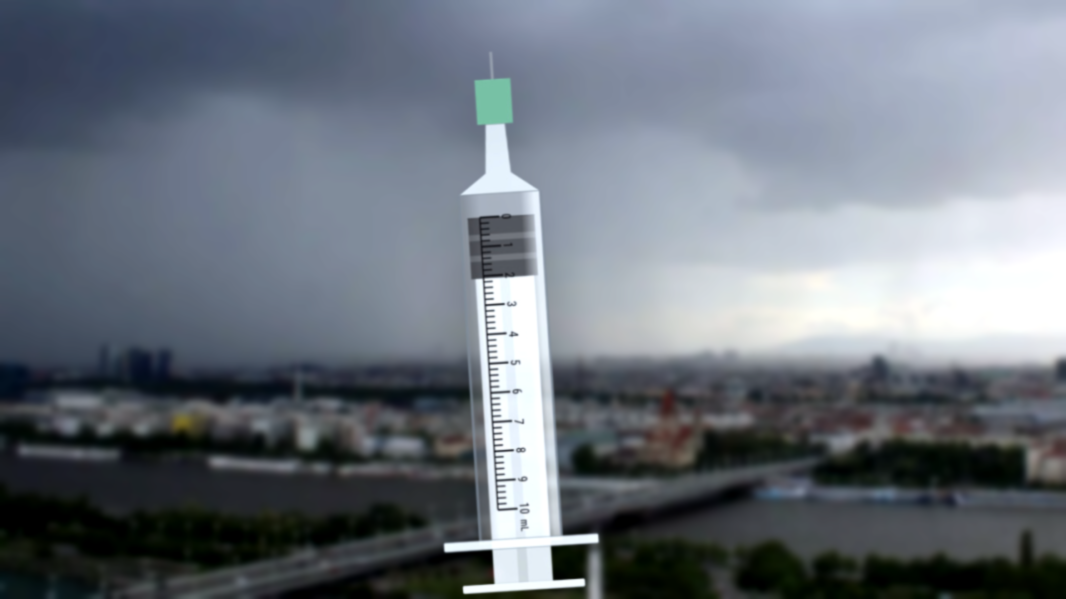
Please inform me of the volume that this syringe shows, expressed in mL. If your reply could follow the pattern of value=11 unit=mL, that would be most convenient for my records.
value=0 unit=mL
